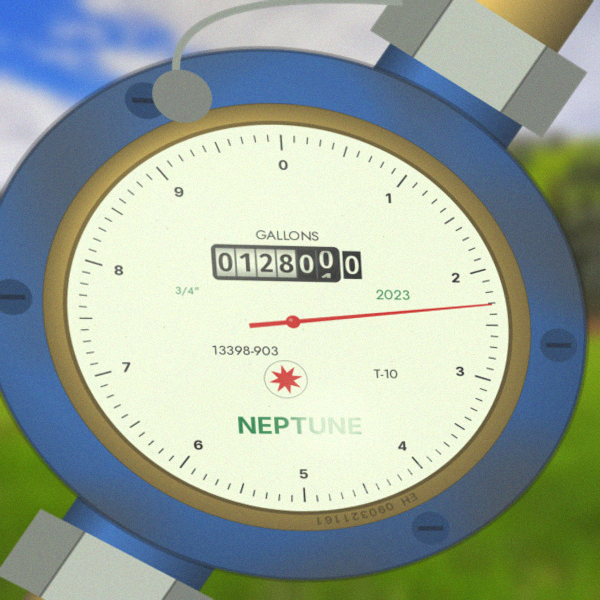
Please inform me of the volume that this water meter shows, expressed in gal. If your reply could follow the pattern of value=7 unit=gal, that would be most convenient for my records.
value=128002.3 unit=gal
